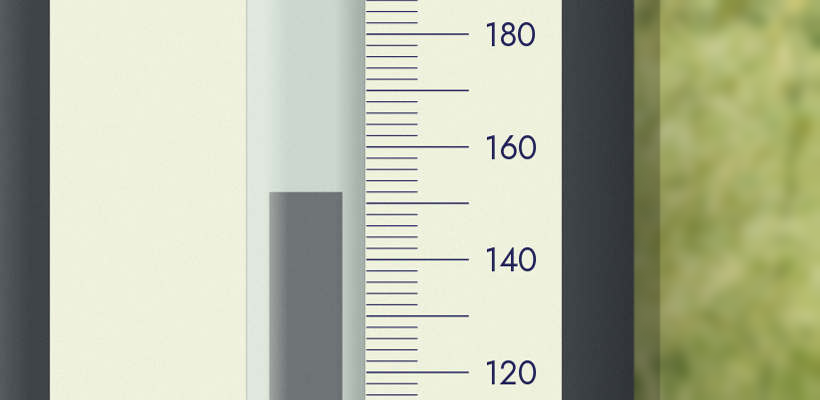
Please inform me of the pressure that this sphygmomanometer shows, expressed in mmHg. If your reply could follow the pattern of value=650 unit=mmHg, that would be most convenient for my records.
value=152 unit=mmHg
